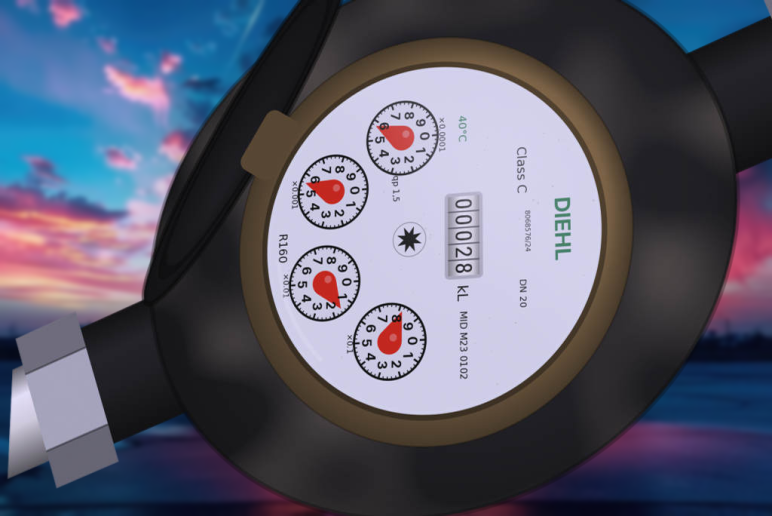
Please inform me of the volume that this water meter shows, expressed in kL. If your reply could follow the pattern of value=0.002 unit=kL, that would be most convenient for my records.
value=28.8155 unit=kL
